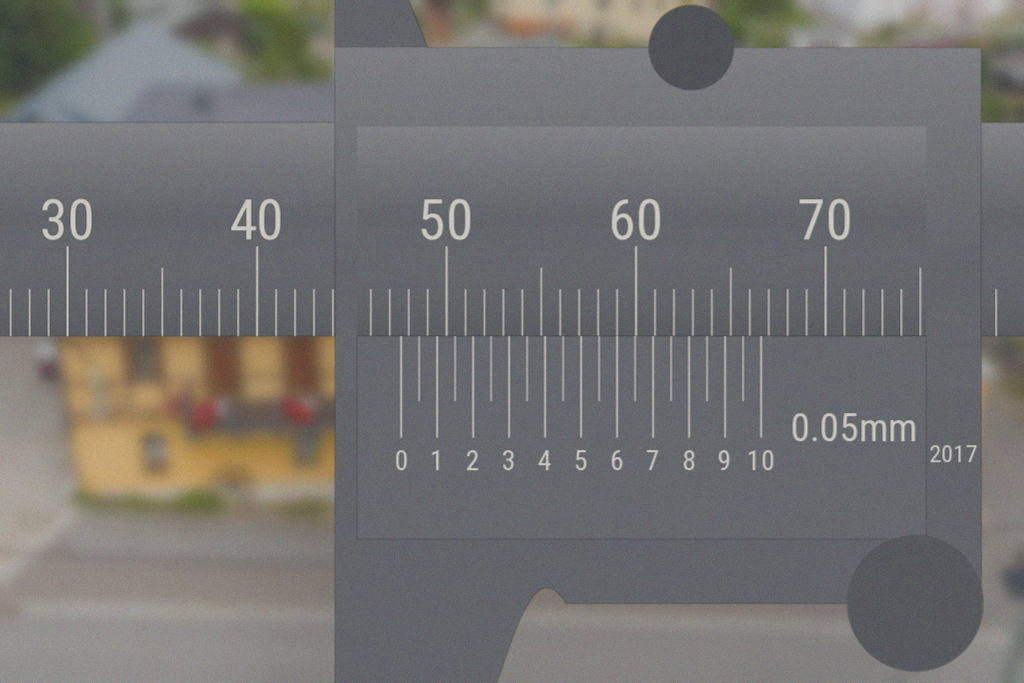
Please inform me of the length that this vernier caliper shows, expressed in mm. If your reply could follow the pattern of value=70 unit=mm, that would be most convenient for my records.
value=47.6 unit=mm
